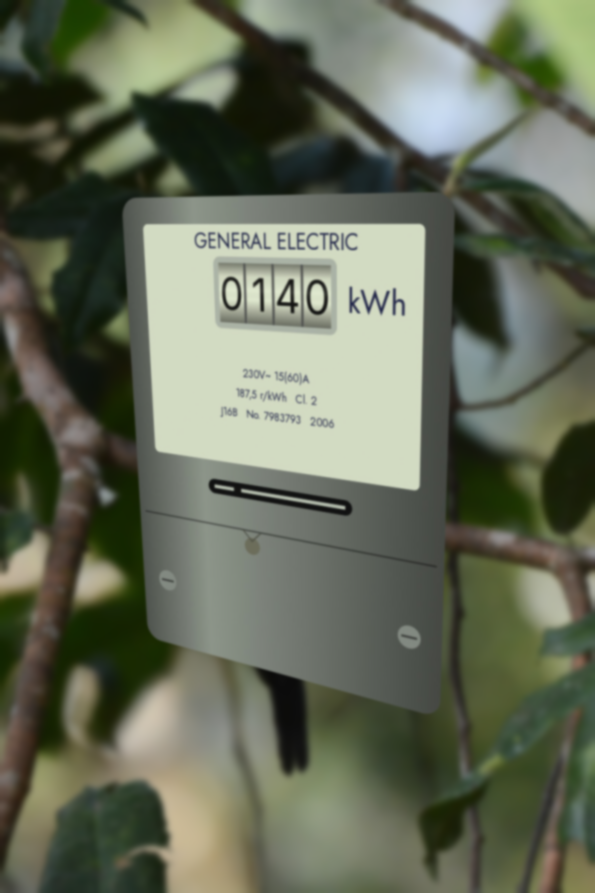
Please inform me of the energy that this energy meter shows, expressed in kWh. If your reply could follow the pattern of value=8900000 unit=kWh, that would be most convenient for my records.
value=140 unit=kWh
